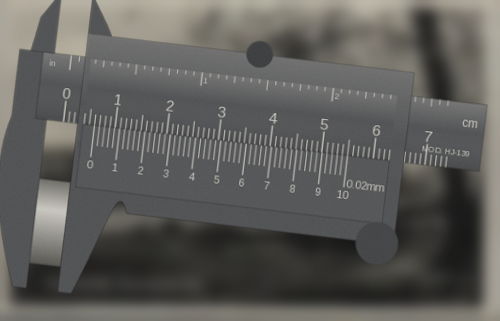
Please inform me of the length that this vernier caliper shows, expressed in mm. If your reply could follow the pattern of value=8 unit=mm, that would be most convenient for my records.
value=6.0 unit=mm
